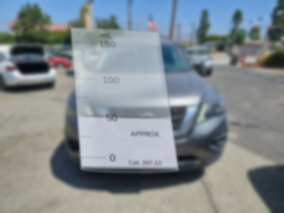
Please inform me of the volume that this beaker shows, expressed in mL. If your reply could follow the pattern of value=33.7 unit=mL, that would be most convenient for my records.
value=50 unit=mL
